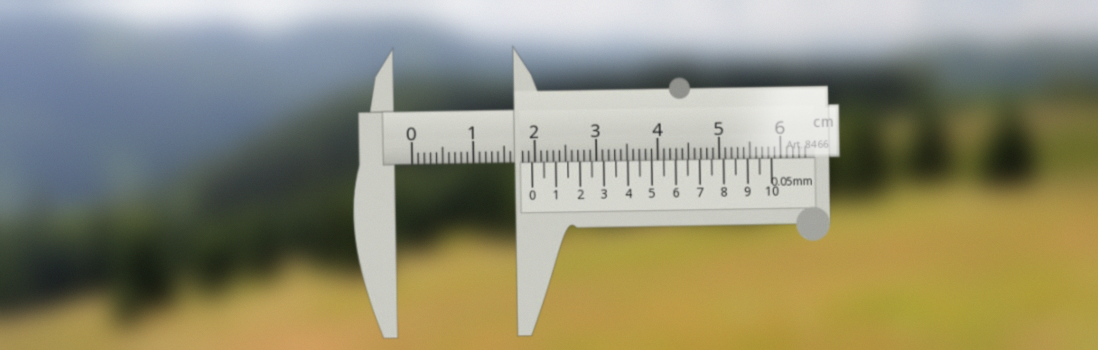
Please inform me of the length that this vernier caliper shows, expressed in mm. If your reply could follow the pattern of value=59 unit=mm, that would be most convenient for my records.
value=19.5 unit=mm
